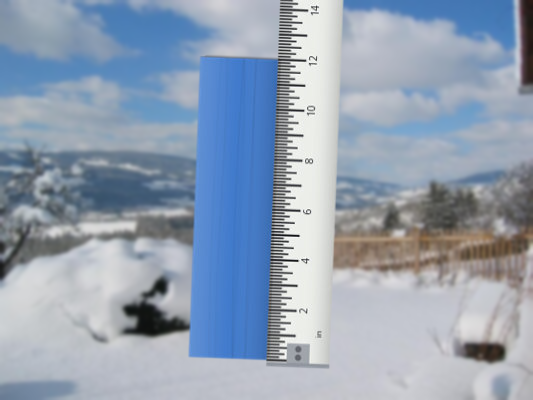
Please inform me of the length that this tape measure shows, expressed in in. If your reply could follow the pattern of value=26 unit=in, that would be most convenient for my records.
value=12 unit=in
